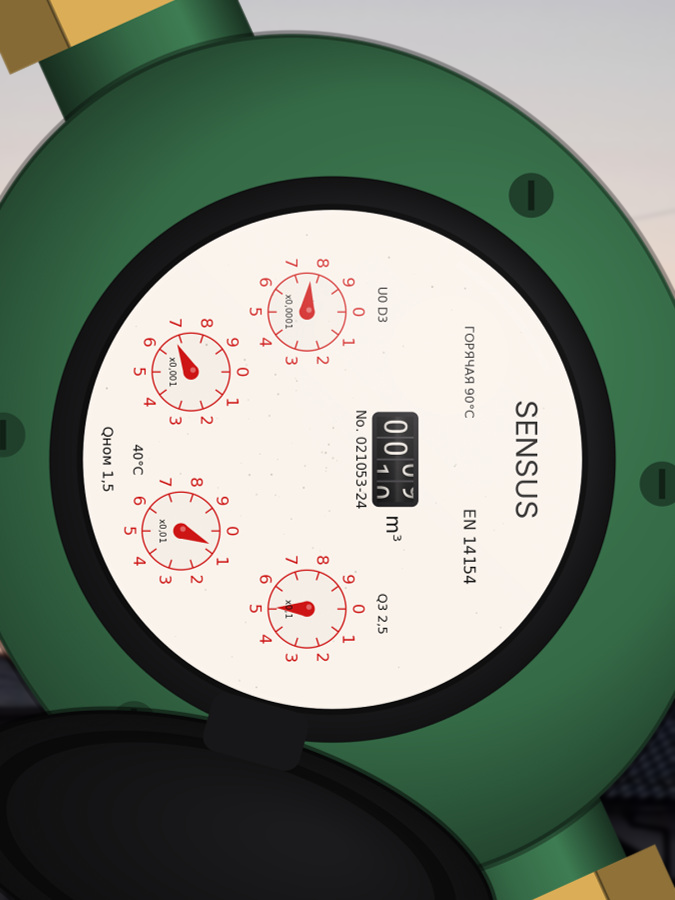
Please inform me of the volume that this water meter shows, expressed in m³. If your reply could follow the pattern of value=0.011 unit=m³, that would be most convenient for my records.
value=9.5067 unit=m³
